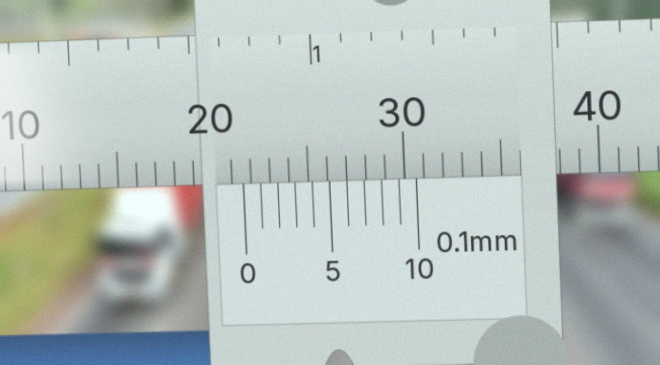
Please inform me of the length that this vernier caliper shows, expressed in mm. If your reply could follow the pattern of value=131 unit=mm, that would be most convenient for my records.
value=21.6 unit=mm
